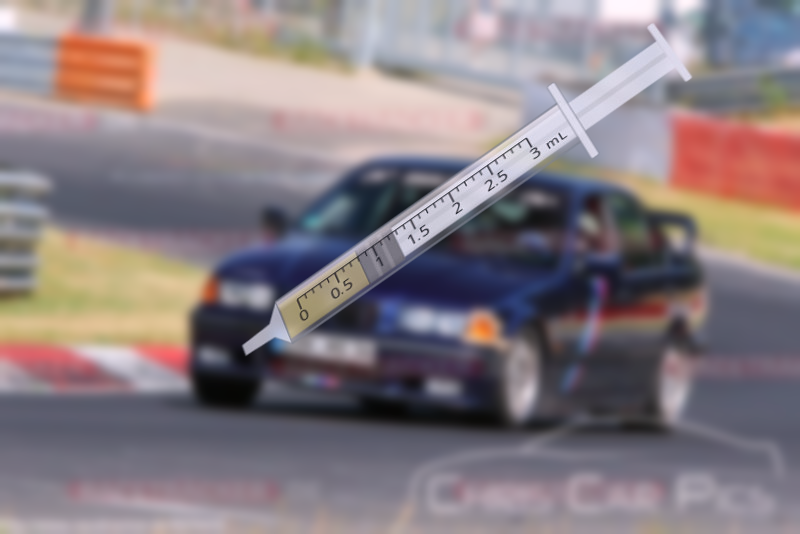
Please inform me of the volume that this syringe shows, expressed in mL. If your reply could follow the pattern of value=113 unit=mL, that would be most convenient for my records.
value=0.8 unit=mL
